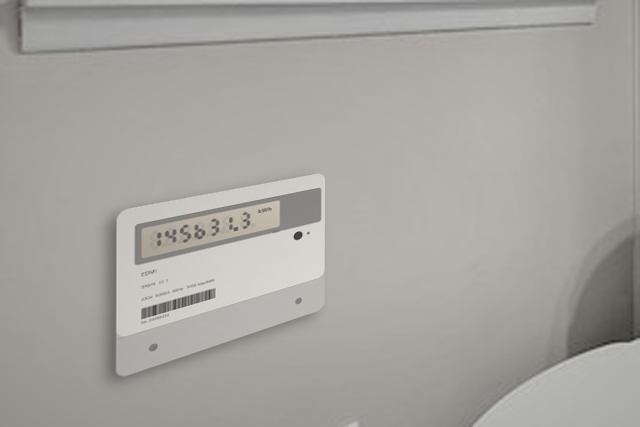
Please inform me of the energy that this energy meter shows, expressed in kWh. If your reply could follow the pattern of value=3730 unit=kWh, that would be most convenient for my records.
value=145631.3 unit=kWh
